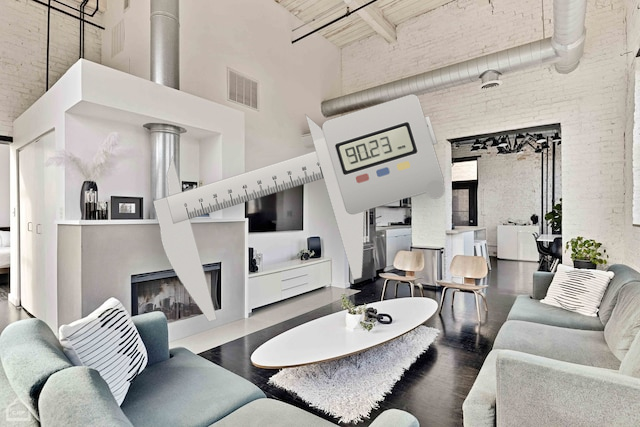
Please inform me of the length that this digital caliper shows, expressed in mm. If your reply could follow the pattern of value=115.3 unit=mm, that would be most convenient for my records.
value=90.23 unit=mm
